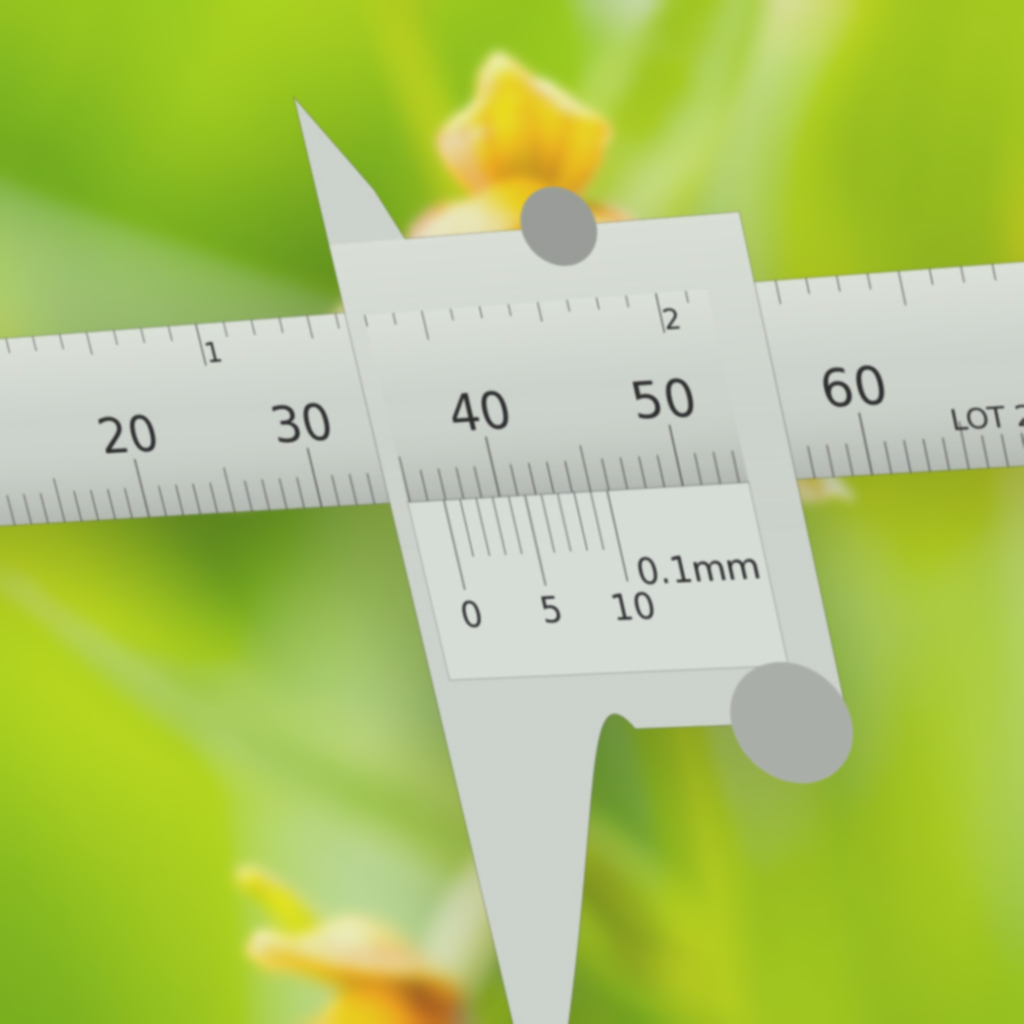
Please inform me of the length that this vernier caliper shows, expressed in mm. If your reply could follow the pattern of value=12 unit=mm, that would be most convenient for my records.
value=36.9 unit=mm
